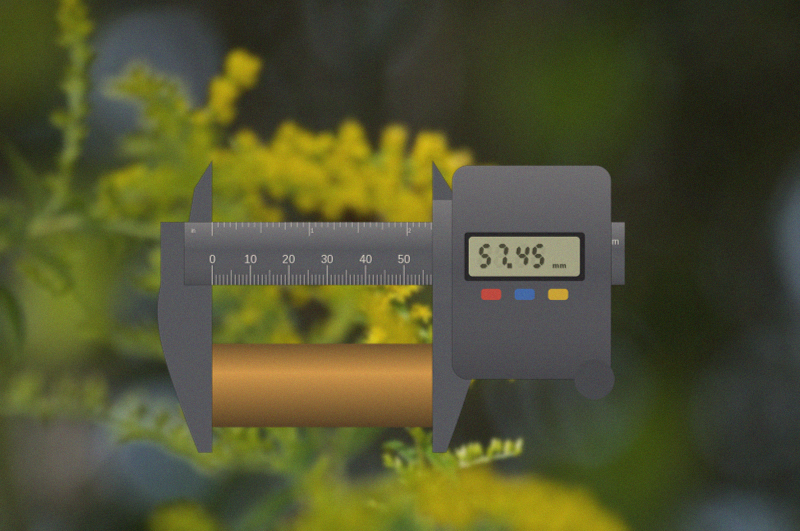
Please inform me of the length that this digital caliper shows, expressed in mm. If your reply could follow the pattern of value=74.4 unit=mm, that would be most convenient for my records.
value=57.45 unit=mm
